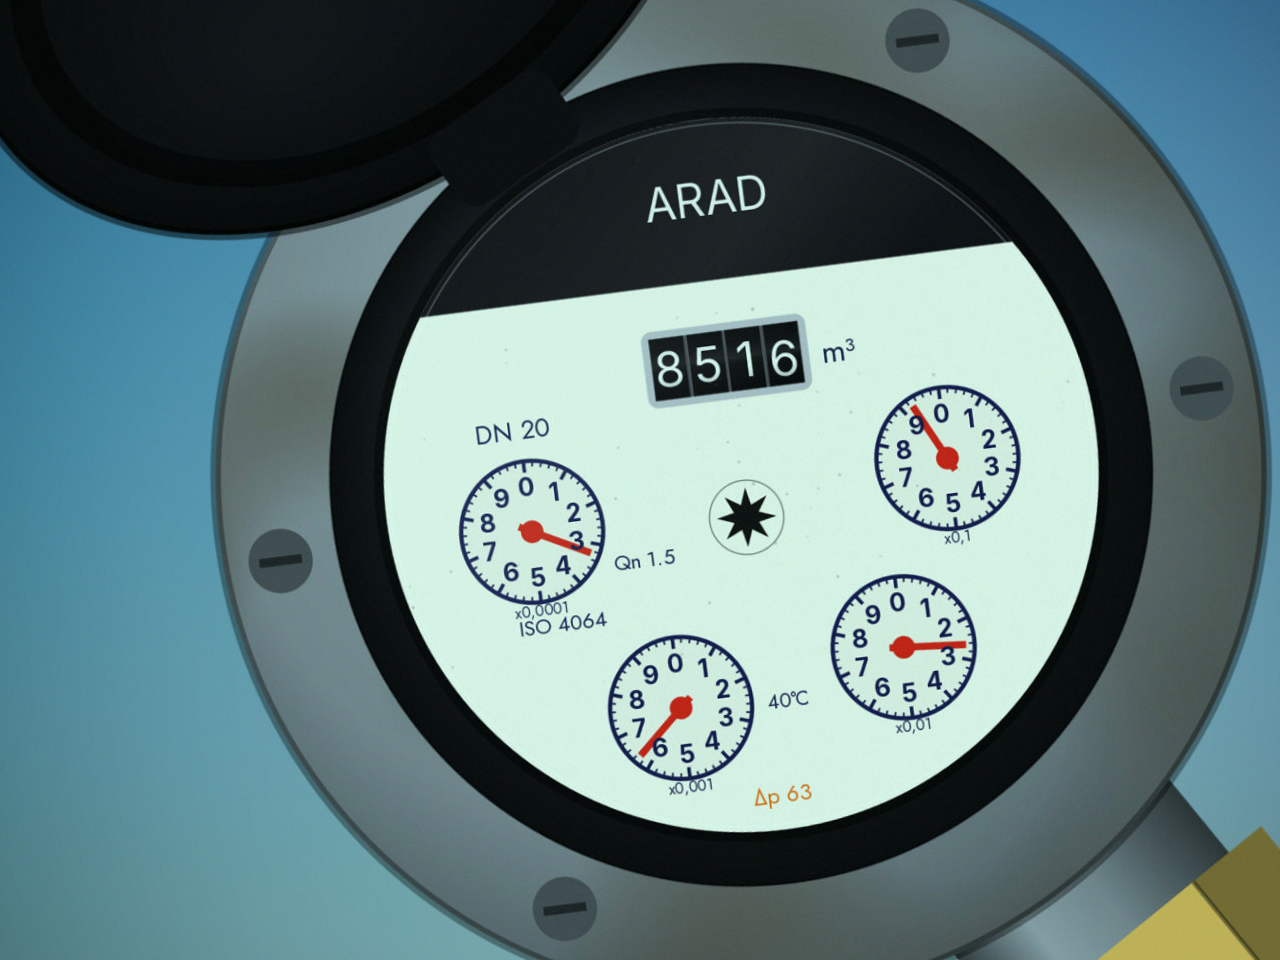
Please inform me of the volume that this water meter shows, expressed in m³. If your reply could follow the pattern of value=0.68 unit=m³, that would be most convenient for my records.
value=8515.9263 unit=m³
